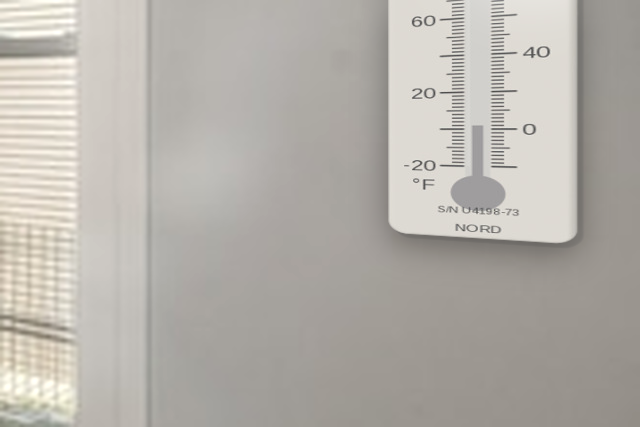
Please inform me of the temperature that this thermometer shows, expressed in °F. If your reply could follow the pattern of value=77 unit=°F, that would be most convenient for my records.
value=2 unit=°F
